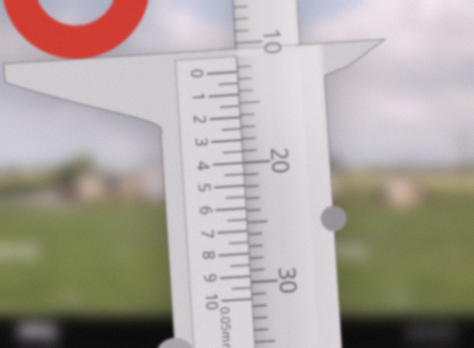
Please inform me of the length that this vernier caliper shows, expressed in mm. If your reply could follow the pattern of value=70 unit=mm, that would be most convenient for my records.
value=12.4 unit=mm
